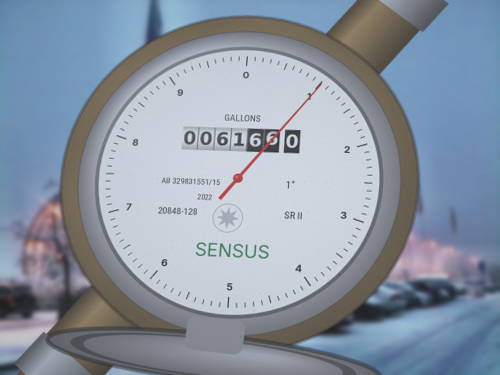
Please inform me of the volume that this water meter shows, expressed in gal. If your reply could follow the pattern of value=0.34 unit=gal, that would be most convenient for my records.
value=61661.0 unit=gal
